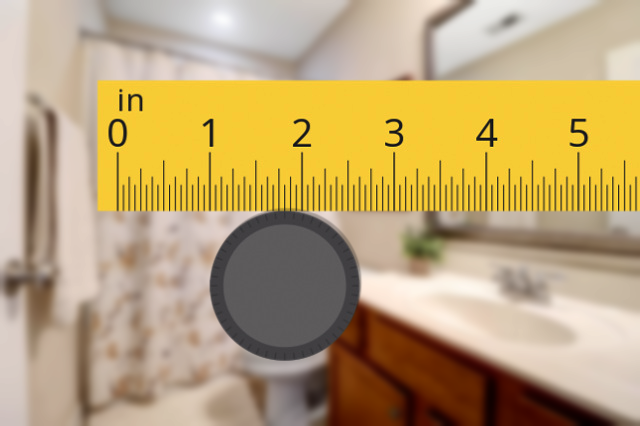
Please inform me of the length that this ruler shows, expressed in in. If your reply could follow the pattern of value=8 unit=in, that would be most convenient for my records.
value=1.625 unit=in
